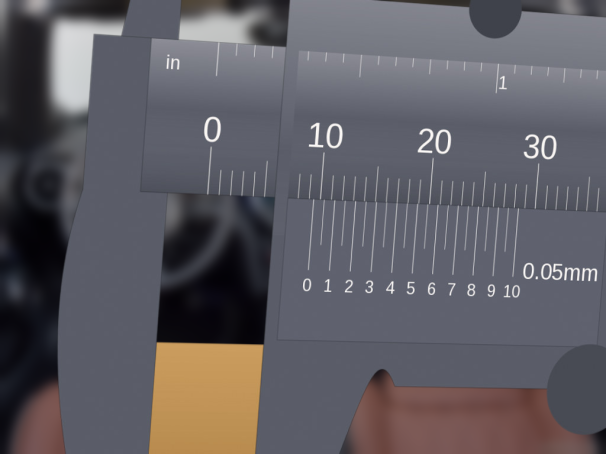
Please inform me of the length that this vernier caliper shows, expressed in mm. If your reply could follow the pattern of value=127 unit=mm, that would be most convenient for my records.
value=9.4 unit=mm
